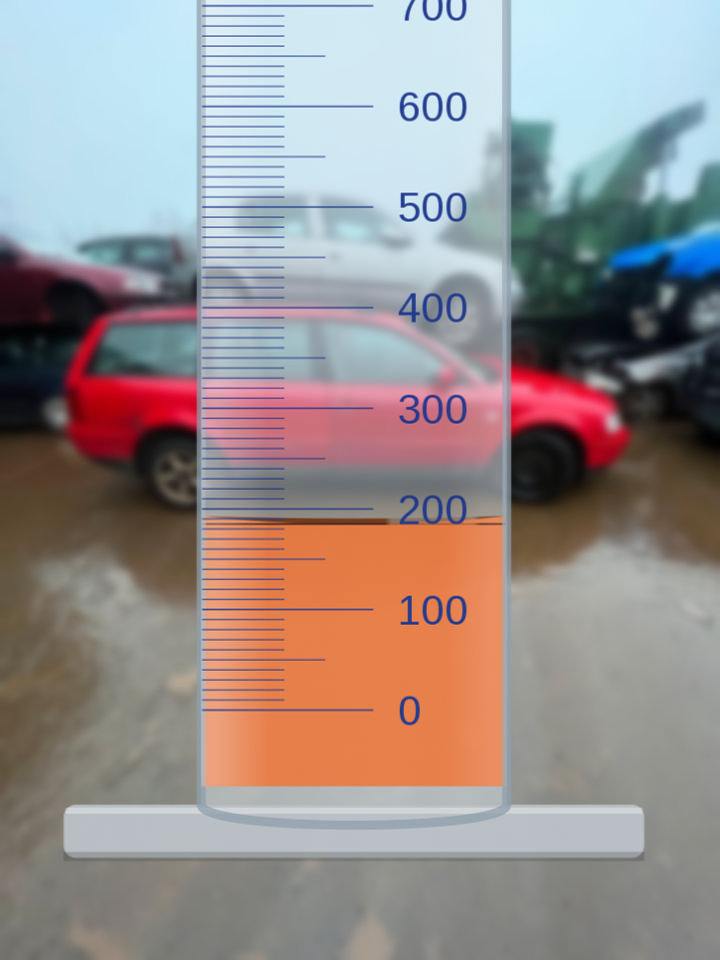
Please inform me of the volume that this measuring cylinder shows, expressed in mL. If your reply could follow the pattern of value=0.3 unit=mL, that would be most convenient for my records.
value=185 unit=mL
